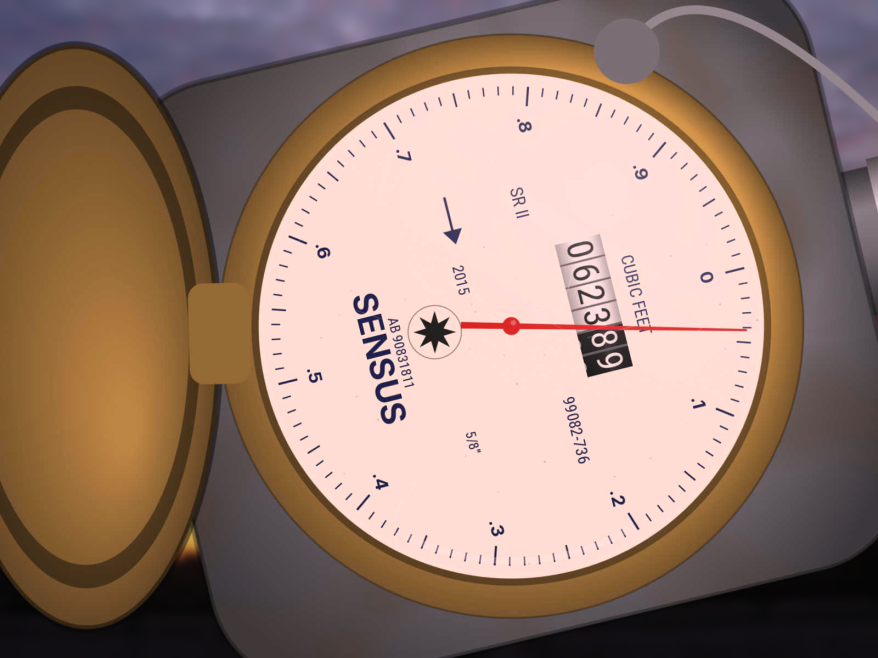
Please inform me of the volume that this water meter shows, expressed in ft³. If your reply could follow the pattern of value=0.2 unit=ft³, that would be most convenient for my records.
value=62389.04 unit=ft³
